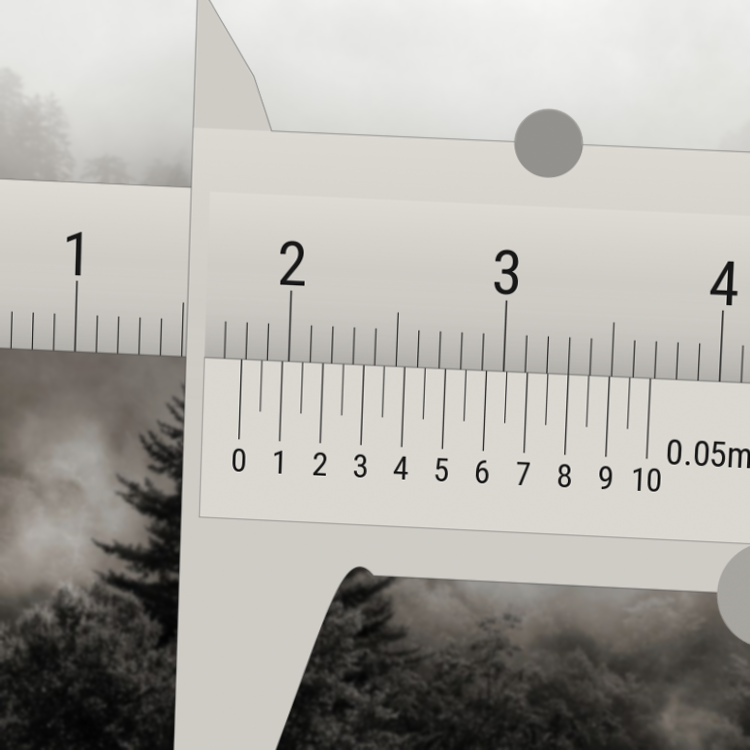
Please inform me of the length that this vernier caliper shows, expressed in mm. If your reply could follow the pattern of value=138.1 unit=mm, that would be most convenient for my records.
value=17.8 unit=mm
